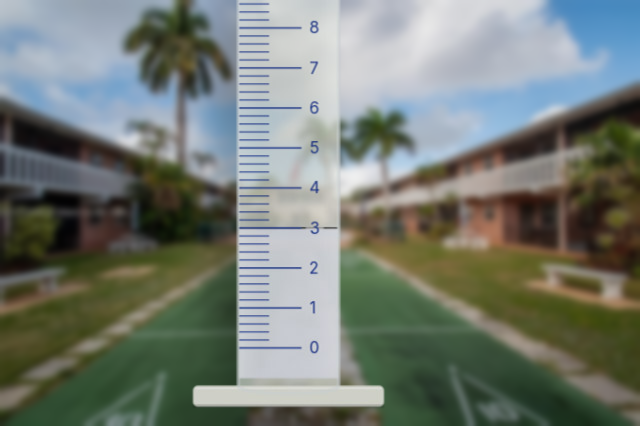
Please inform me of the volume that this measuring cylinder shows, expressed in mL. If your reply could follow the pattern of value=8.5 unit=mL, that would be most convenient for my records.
value=3 unit=mL
